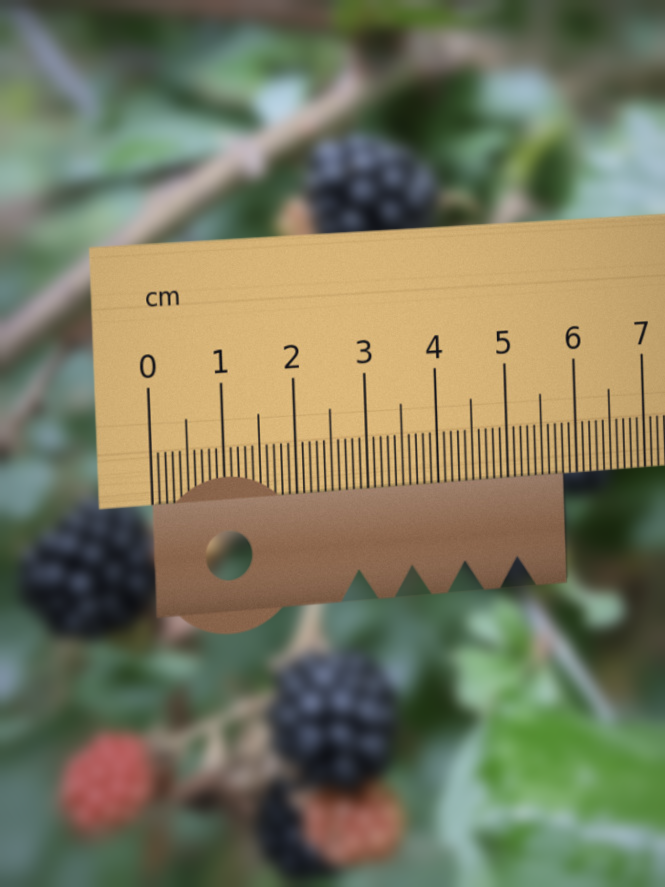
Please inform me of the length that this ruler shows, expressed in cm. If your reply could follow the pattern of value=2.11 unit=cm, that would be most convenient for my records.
value=5.8 unit=cm
